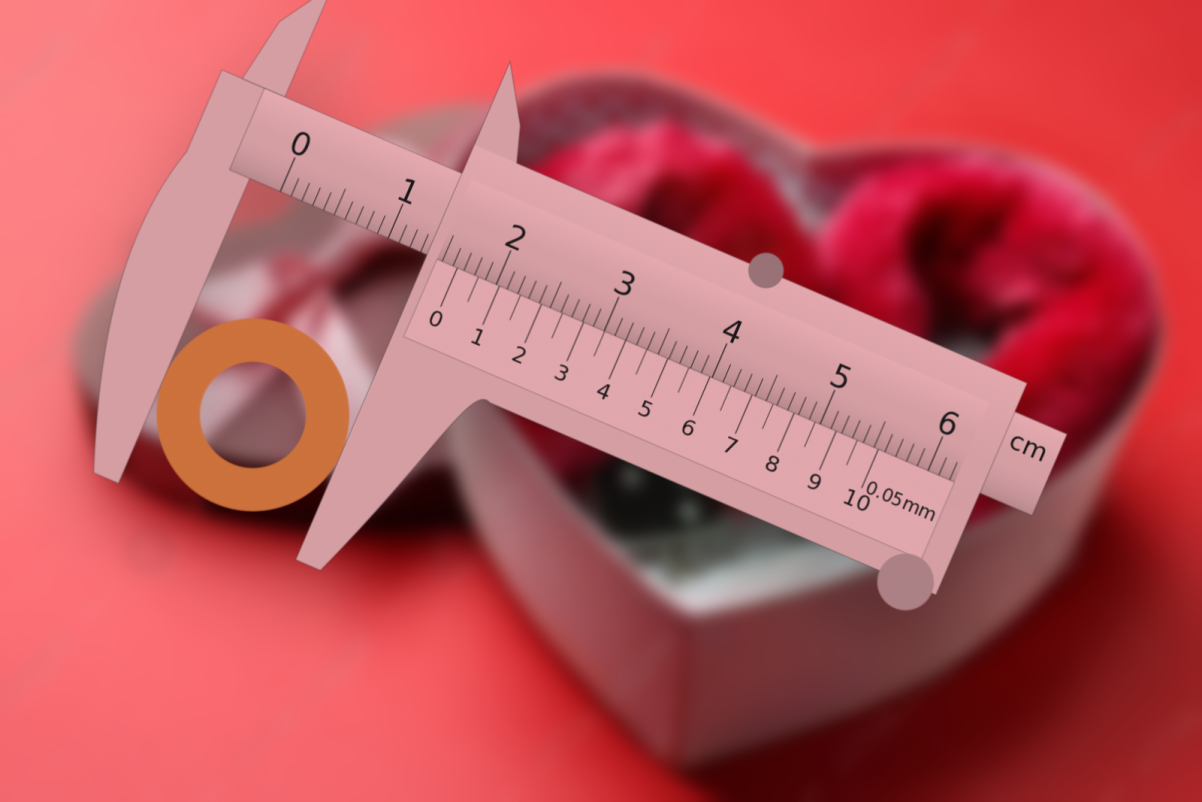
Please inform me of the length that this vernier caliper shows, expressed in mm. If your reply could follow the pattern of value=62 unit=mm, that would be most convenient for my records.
value=16.4 unit=mm
